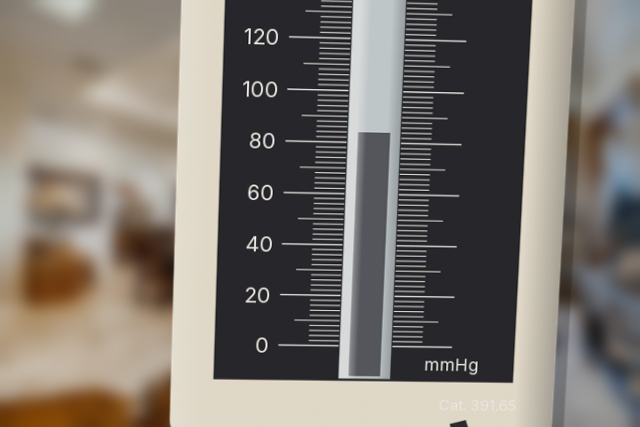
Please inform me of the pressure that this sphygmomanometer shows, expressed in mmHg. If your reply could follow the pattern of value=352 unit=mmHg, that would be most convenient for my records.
value=84 unit=mmHg
